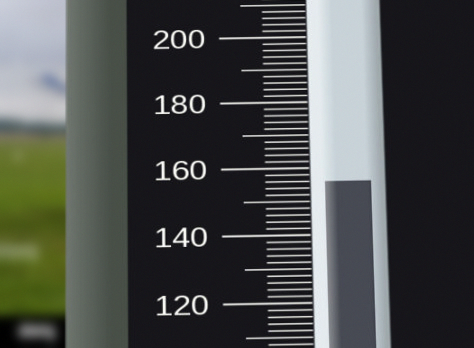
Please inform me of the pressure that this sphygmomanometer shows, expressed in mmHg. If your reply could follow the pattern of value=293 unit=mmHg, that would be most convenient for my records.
value=156 unit=mmHg
